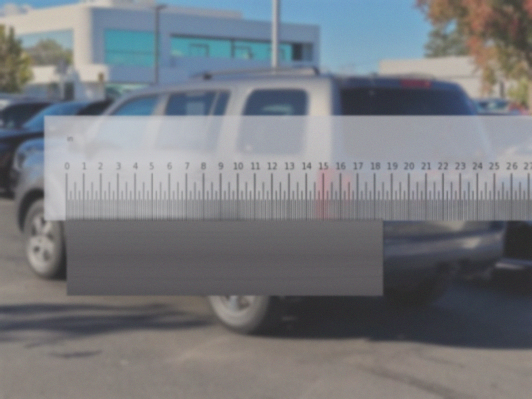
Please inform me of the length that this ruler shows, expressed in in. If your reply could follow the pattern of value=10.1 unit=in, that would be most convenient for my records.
value=18.5 unit=in
